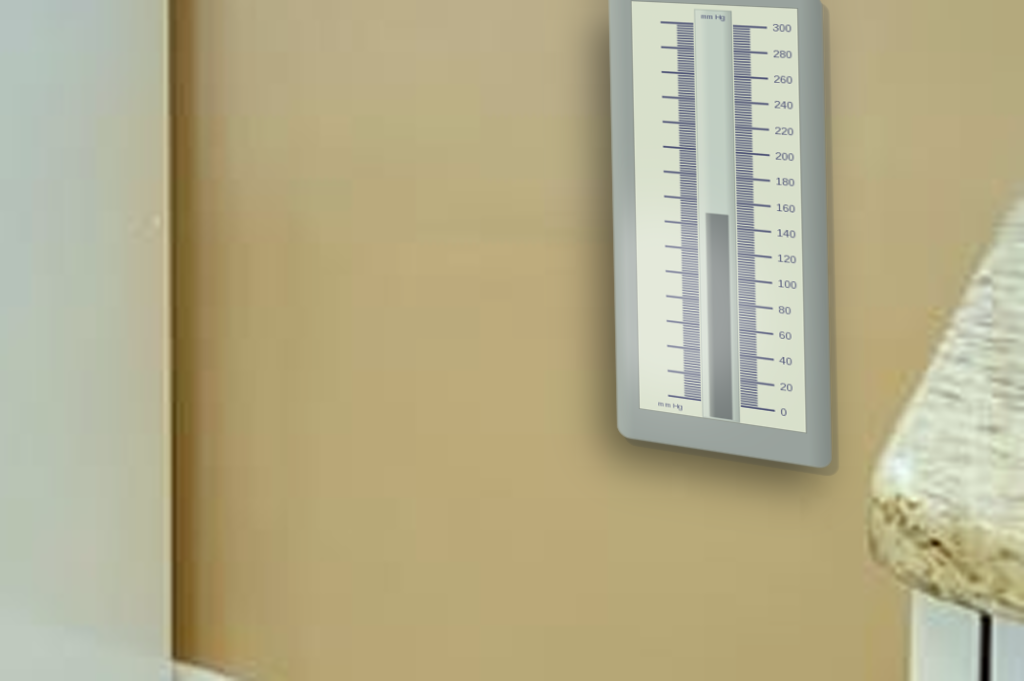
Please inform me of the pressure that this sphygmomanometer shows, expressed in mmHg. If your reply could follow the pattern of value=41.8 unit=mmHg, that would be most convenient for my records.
value=150 unit=mmHg
